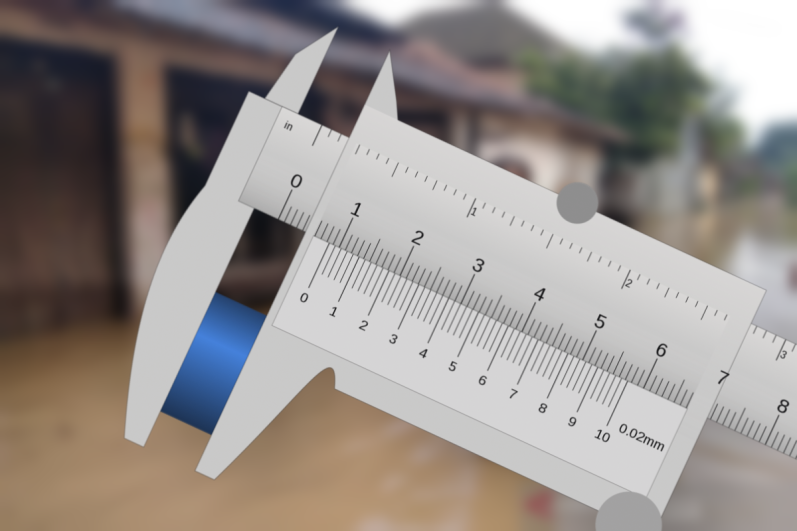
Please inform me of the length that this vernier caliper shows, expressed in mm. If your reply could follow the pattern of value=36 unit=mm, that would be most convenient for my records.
value=8.4 unit=mm
